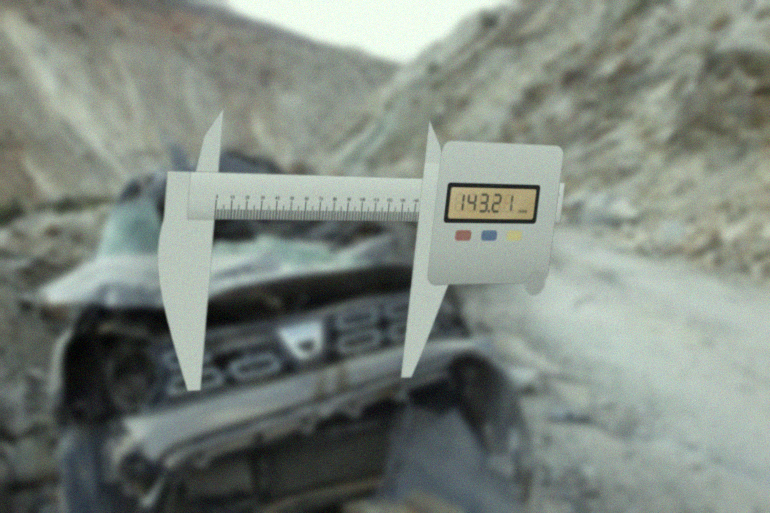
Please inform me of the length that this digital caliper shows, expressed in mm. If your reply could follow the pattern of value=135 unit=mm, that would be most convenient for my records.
value=143.21 unit=mm
